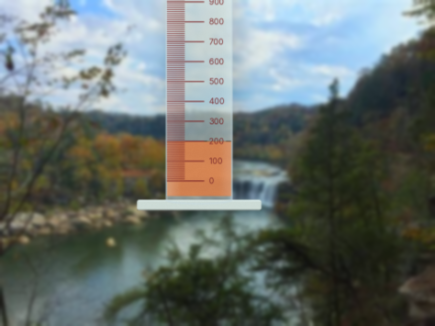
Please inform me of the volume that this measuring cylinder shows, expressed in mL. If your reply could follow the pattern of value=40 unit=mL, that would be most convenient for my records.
value=200 unit=mL
